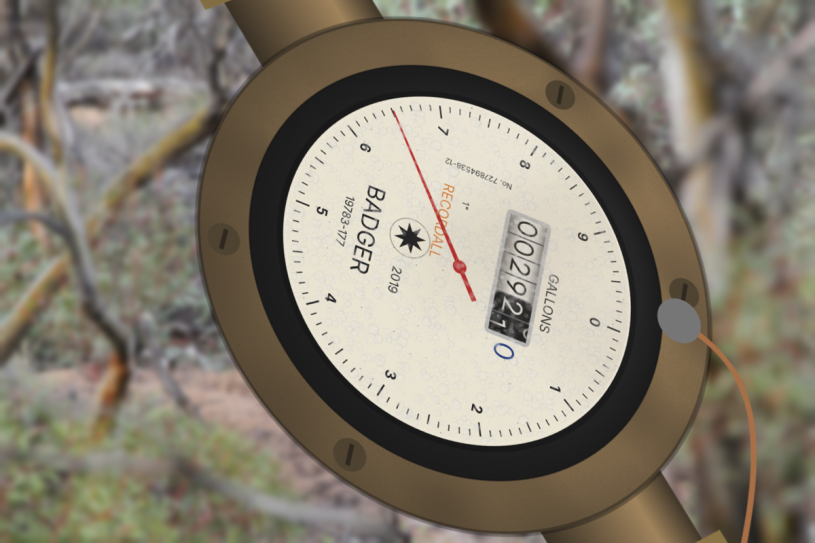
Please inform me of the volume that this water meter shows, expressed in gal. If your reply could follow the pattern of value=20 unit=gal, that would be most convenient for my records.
value=29206.5 unit=gal
